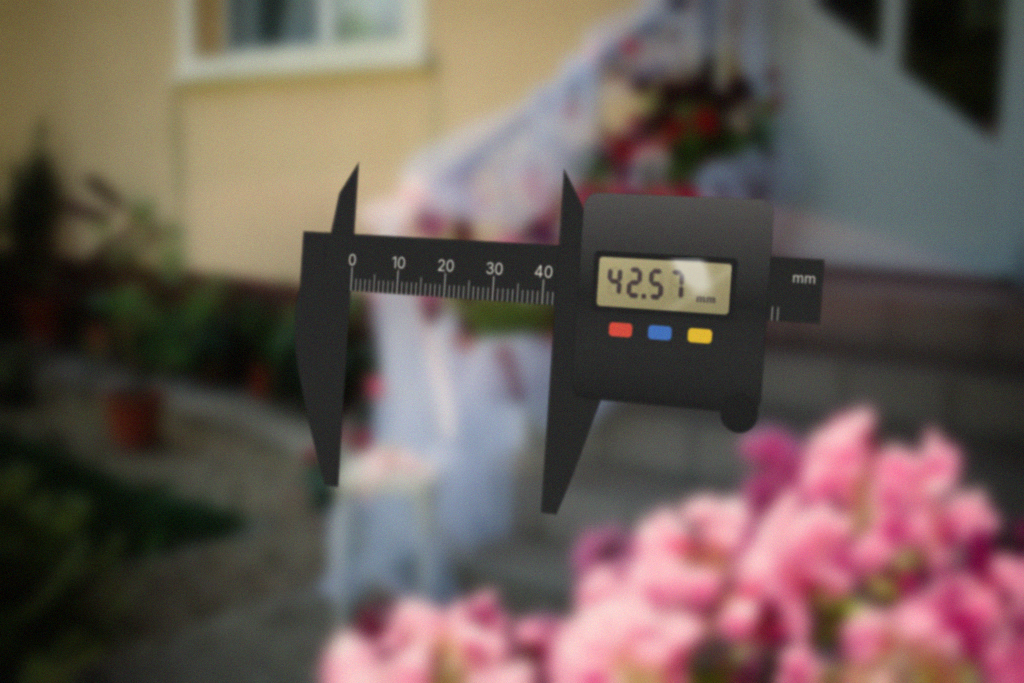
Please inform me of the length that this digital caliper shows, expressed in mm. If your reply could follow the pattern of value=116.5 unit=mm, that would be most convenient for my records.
value=42.57 unit=mm
